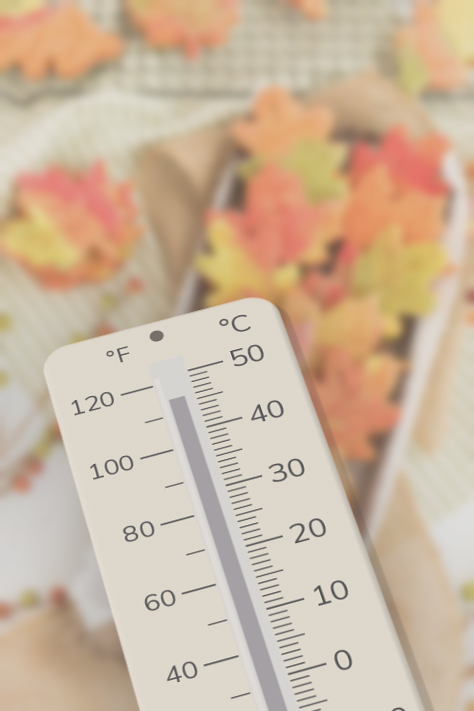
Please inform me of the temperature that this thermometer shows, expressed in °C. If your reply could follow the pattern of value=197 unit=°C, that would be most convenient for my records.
value=46 unit=°C
